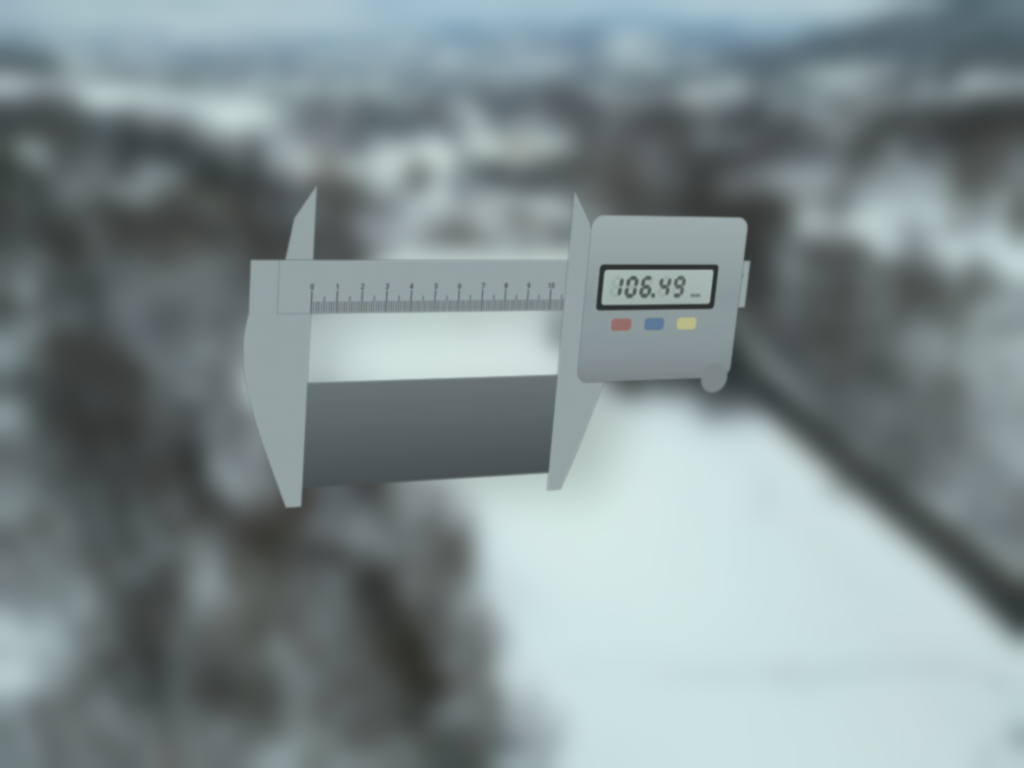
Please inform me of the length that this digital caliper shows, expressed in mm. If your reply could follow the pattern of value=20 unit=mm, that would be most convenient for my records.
value=106.49 unit=mm
